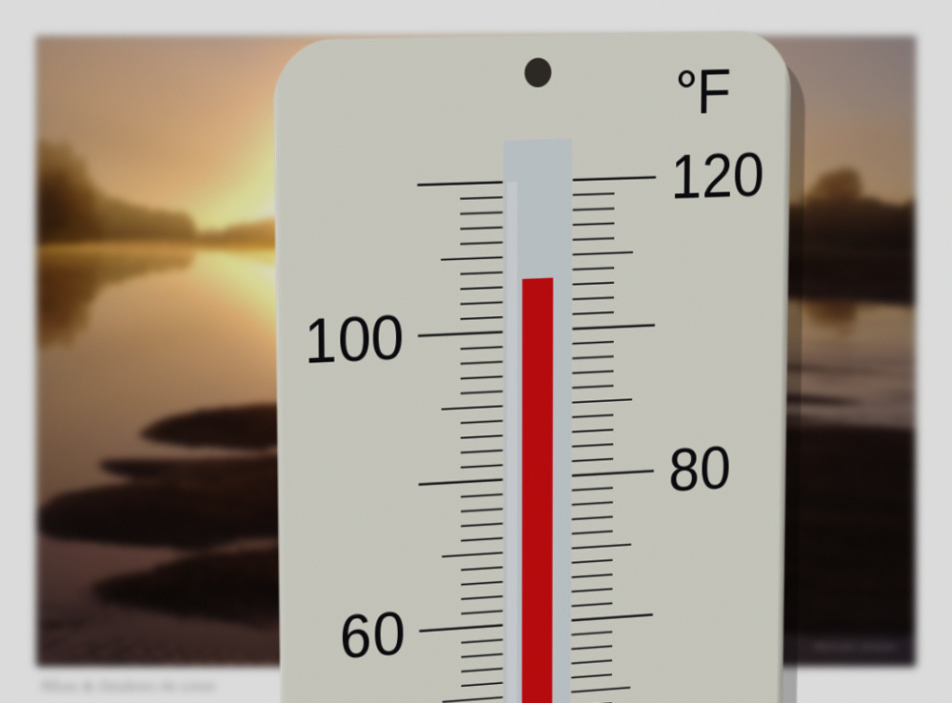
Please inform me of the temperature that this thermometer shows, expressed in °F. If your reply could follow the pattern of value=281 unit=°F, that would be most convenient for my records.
value=107 unit=°F
